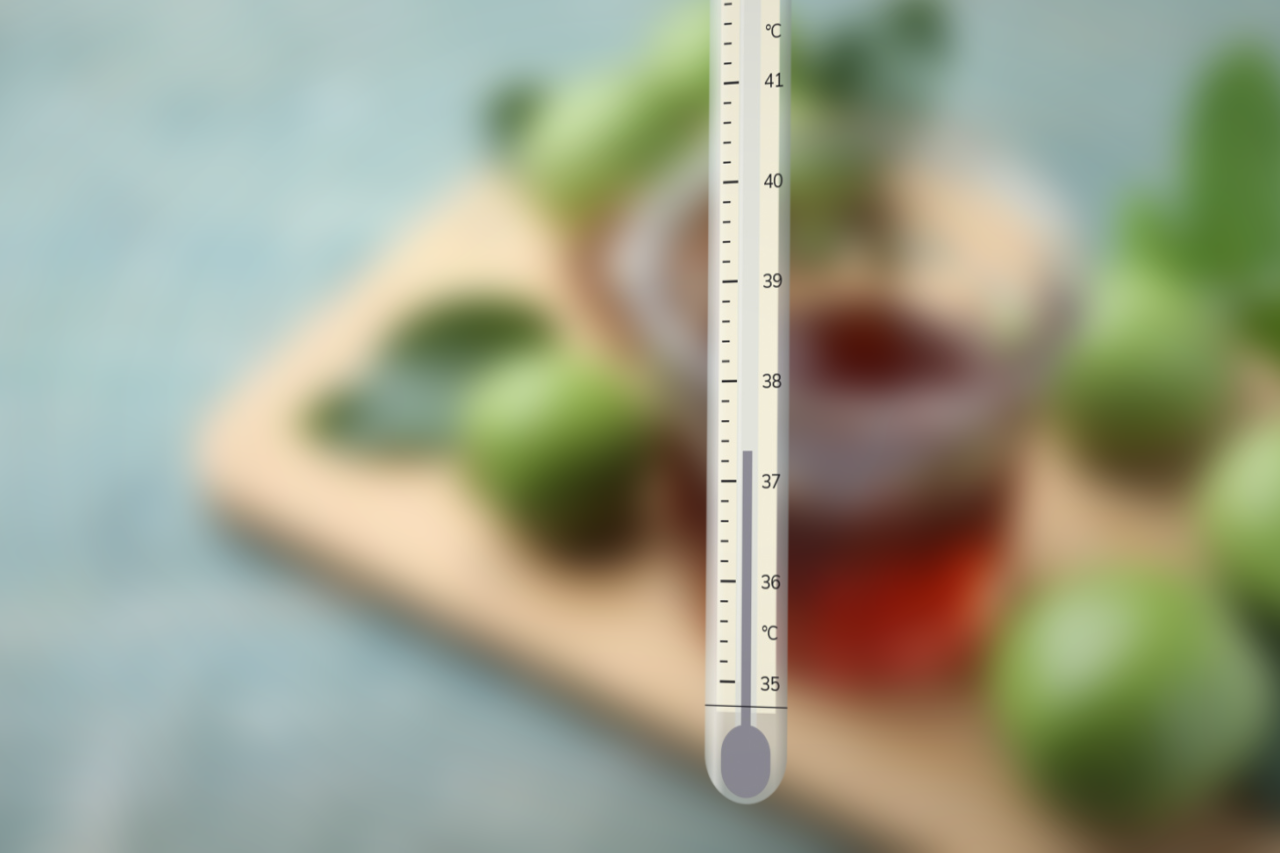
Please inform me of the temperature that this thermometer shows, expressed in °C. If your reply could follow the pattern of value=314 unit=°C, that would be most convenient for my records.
value=37.3 unit=°C
